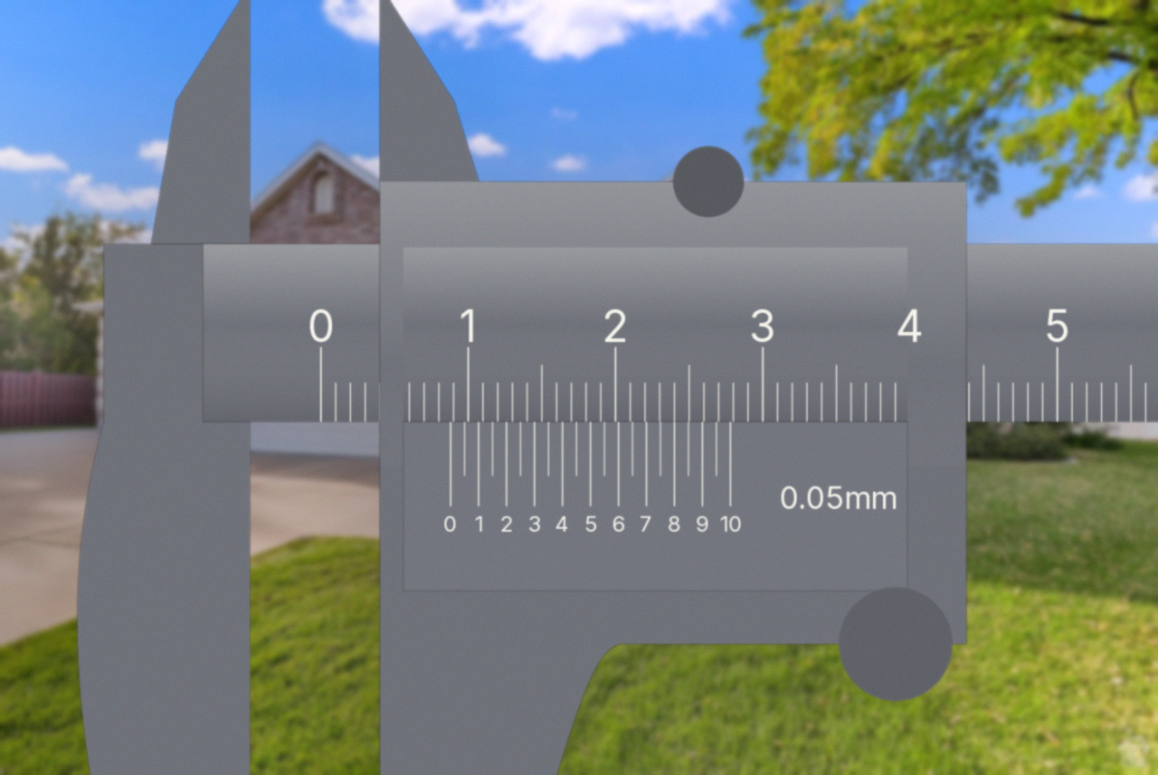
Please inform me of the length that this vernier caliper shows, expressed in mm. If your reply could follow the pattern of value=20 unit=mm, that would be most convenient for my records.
value=8.8 unit=mm
